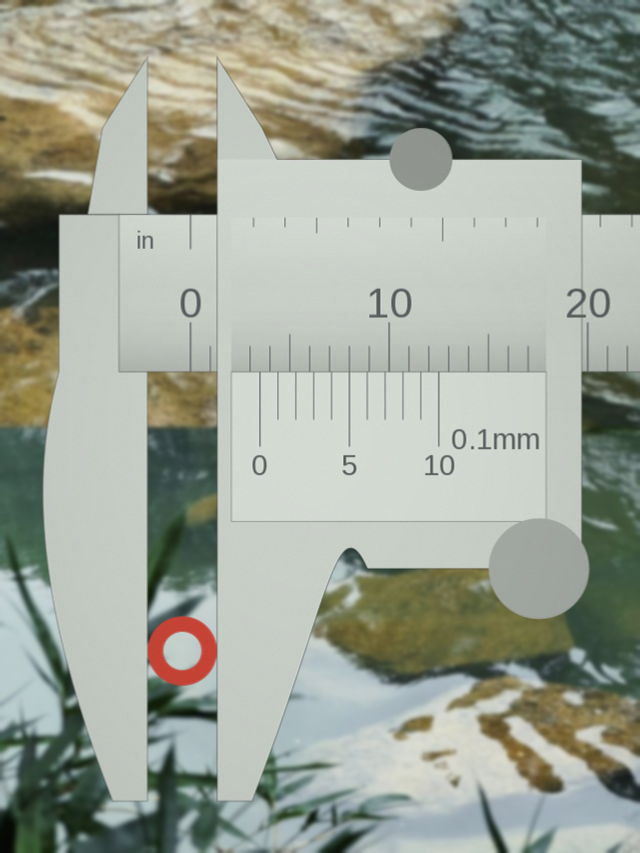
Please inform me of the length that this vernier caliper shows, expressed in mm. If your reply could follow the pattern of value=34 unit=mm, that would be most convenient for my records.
value=3.5 unit=mm
